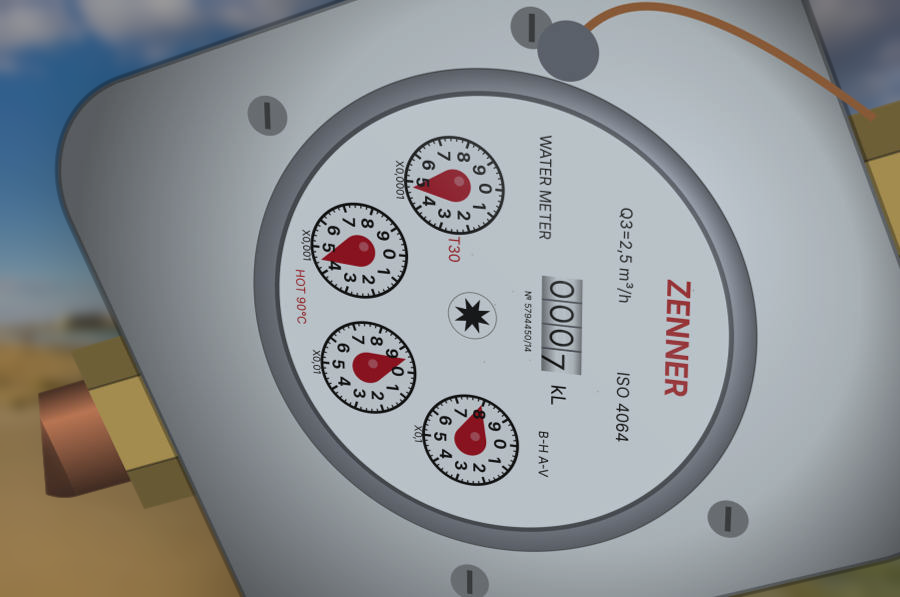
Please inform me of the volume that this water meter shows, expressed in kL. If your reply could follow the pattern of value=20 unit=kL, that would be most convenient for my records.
value=6.7944 unit=kL
